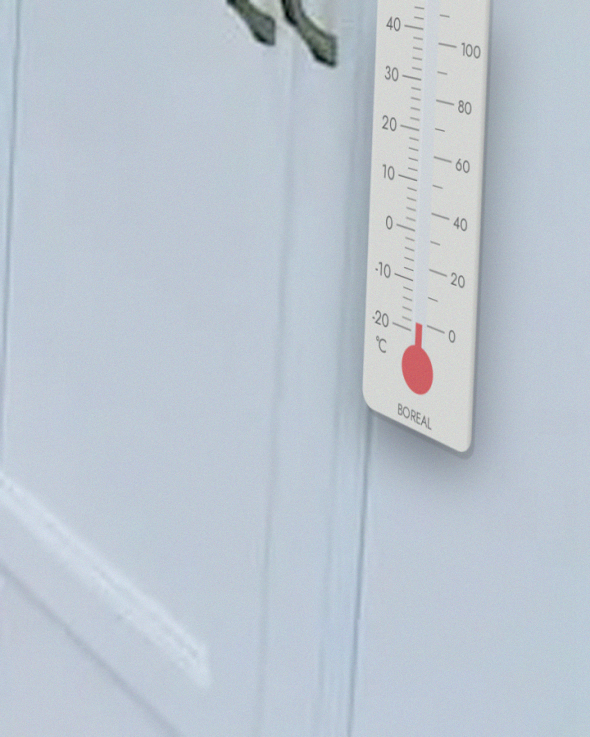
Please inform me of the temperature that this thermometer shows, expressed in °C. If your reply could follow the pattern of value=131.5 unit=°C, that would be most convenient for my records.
value=-18 unit=°C
